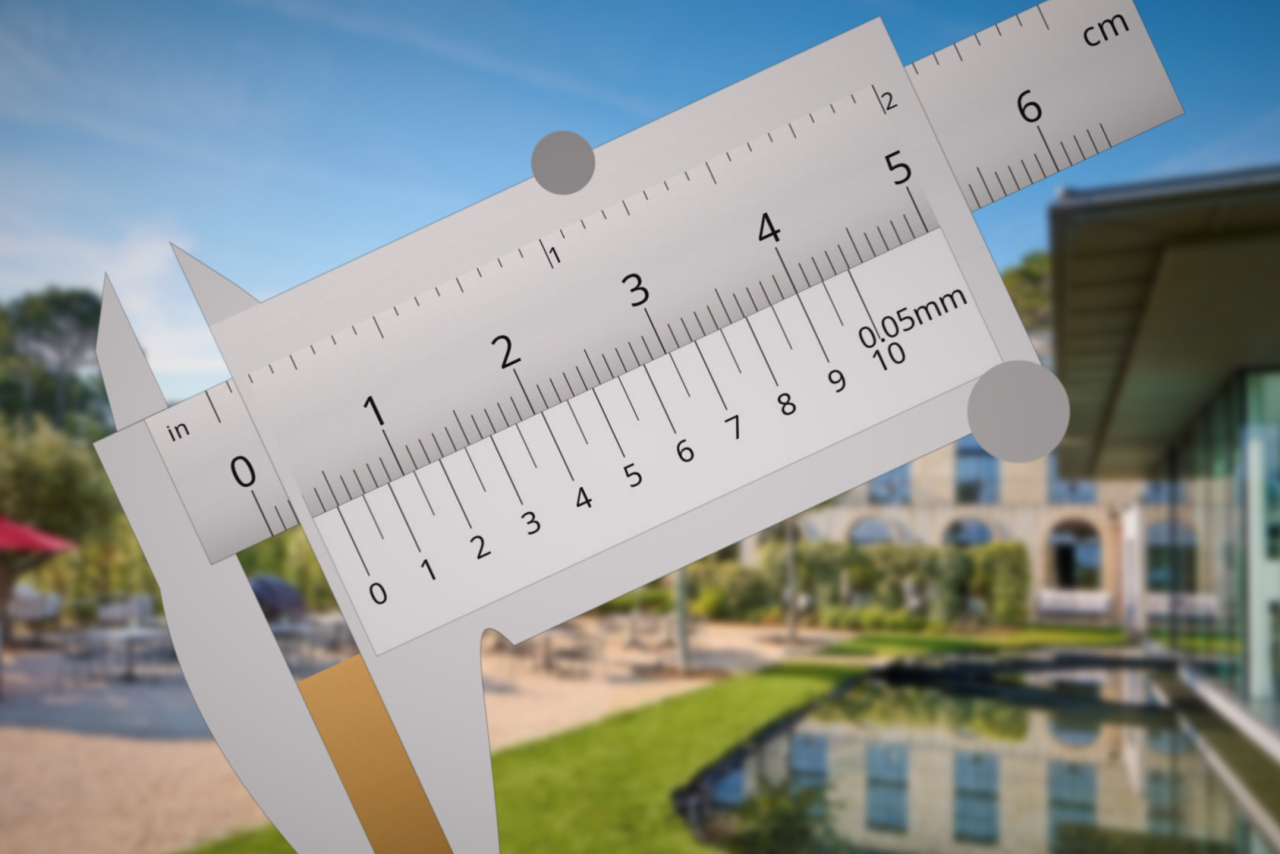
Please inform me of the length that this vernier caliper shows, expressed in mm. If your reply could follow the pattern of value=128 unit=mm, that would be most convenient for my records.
value=4.9 unit=mm
